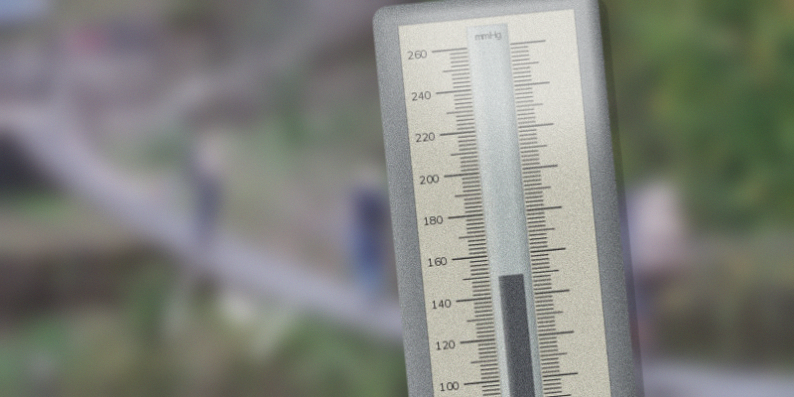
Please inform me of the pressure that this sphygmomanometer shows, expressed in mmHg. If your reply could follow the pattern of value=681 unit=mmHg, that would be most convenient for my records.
value=150 unit=mmHg
